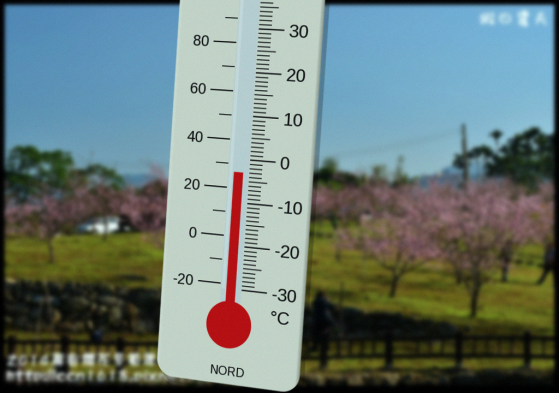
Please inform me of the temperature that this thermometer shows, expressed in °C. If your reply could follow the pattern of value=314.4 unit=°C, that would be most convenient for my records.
value=-3 unit=°C
